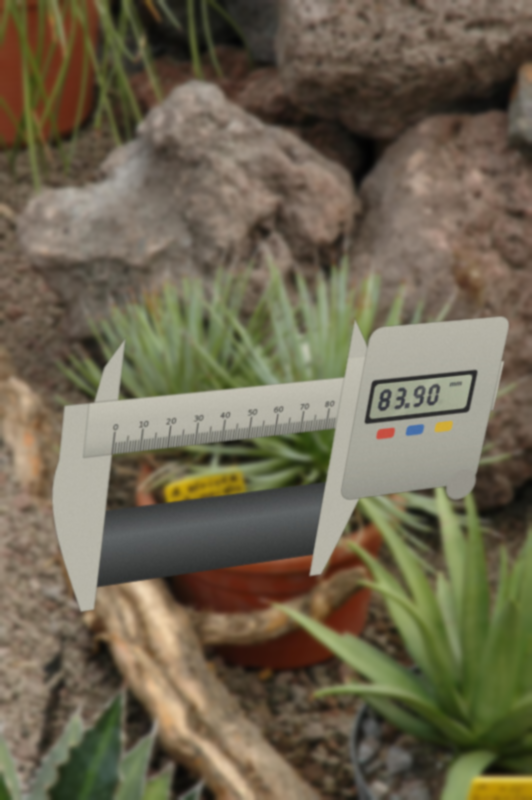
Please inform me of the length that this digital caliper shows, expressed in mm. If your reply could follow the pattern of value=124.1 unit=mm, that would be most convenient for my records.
value=83.90 unit=mm
